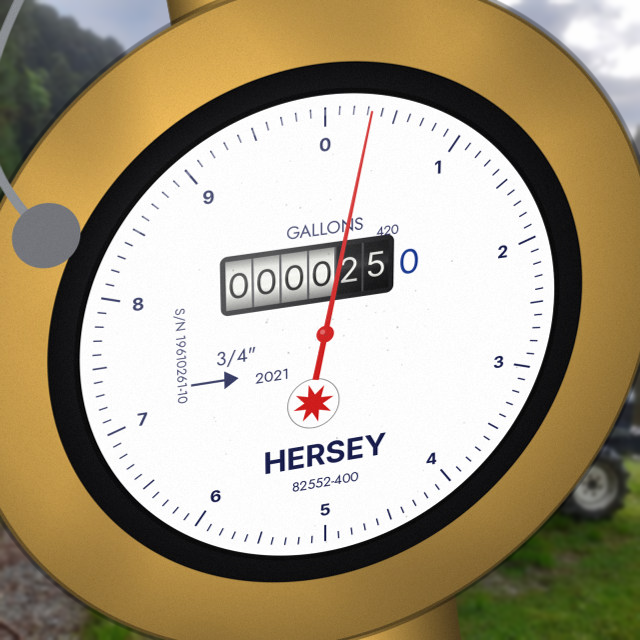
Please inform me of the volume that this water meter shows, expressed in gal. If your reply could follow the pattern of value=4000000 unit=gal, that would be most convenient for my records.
value=250.3 unit=gal
